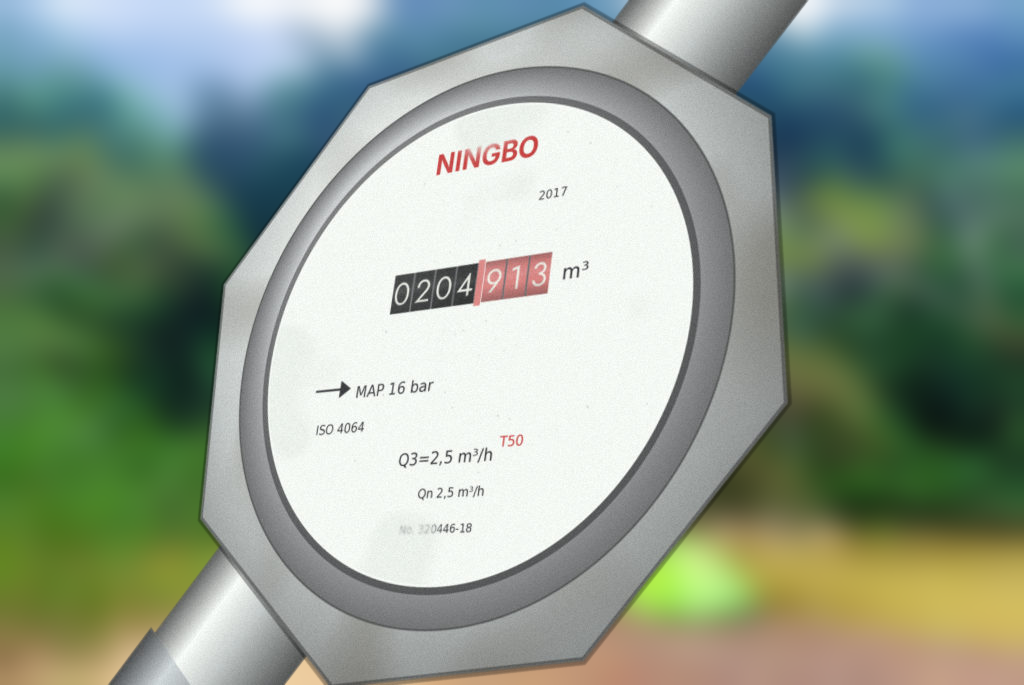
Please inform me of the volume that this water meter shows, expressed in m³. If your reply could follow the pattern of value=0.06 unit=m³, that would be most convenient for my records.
value=204.913 unit=m³
